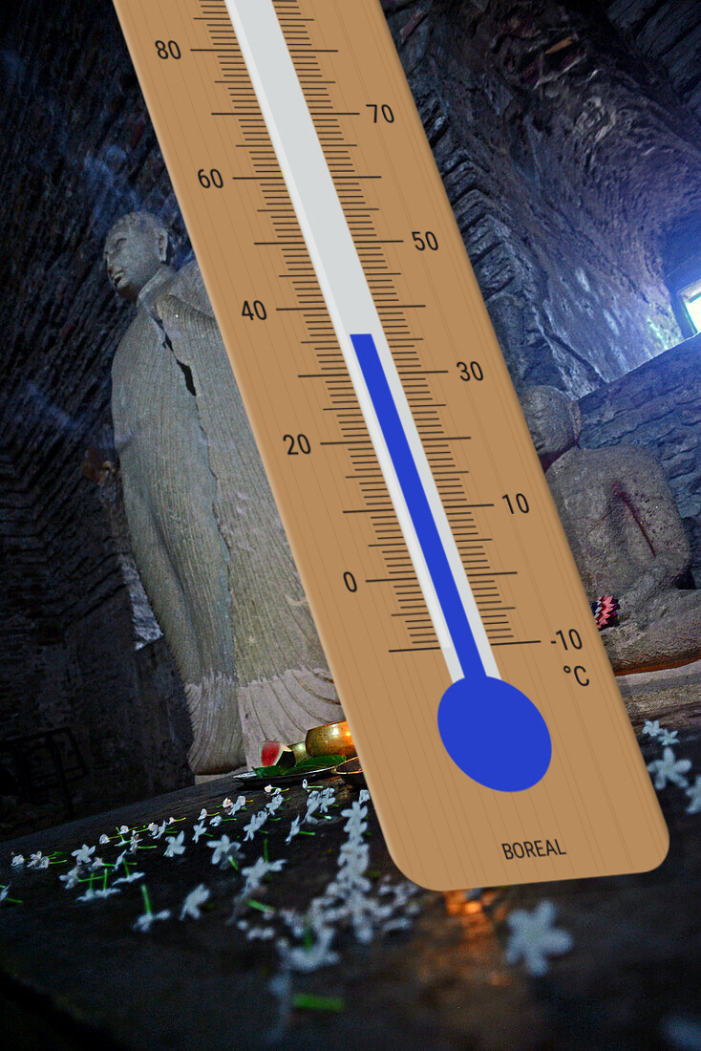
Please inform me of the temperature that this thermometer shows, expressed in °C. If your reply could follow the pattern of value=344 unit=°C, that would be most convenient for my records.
value=36 unit=°C
